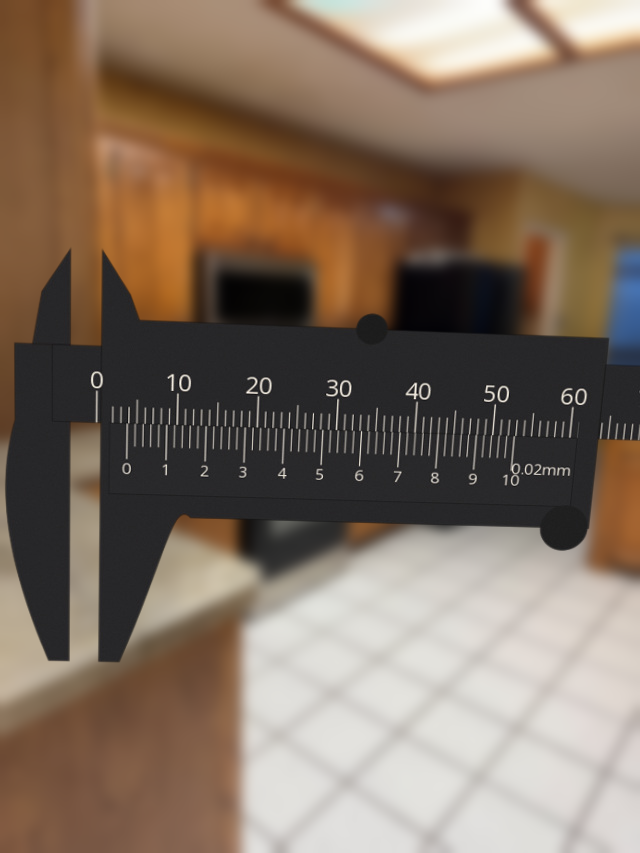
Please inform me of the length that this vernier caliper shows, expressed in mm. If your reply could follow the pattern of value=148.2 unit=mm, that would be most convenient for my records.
value=3.8 unit=mm
